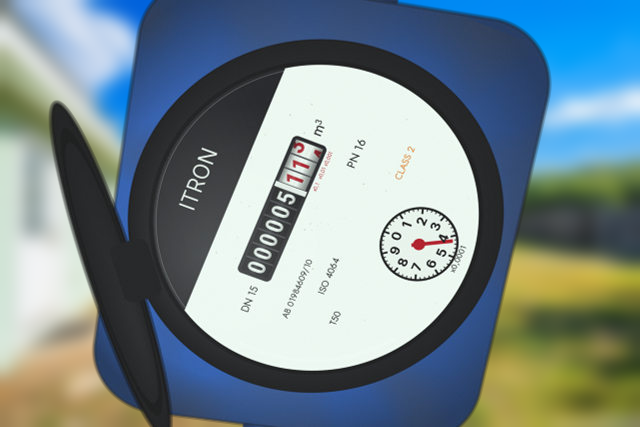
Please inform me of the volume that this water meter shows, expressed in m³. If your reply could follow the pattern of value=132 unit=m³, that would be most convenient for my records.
value=5.1134 unit=m³
